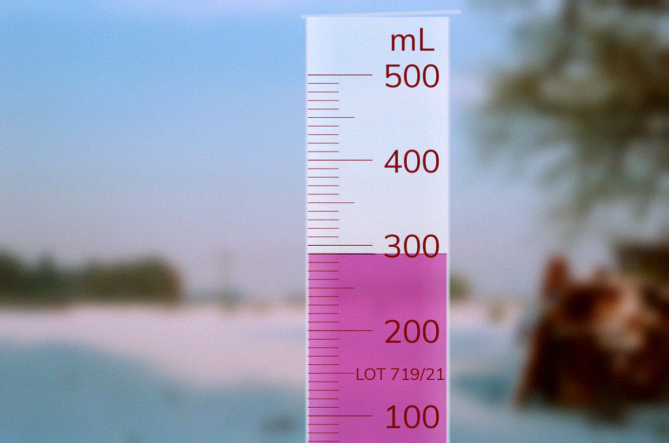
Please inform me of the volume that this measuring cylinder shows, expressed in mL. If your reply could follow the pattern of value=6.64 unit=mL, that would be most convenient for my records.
value=290 unit=mL
